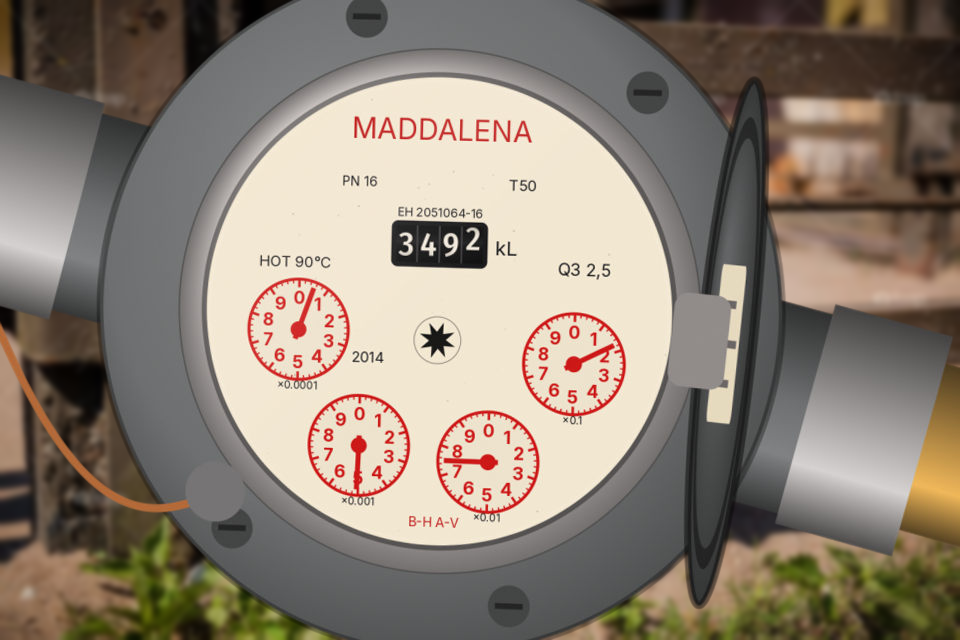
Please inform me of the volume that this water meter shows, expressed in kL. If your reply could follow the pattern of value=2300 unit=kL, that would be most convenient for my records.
value=3492.1750 unit=kL
